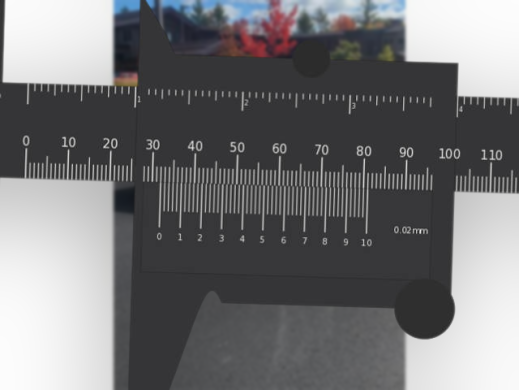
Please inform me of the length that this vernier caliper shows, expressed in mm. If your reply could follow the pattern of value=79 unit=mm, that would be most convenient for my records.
value=32.0 unit=mm
